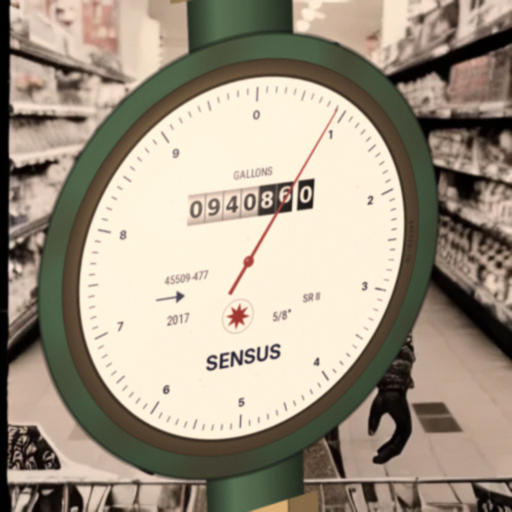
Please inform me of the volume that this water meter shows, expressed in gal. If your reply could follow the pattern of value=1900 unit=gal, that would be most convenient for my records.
value=940860.9 unit=gal
